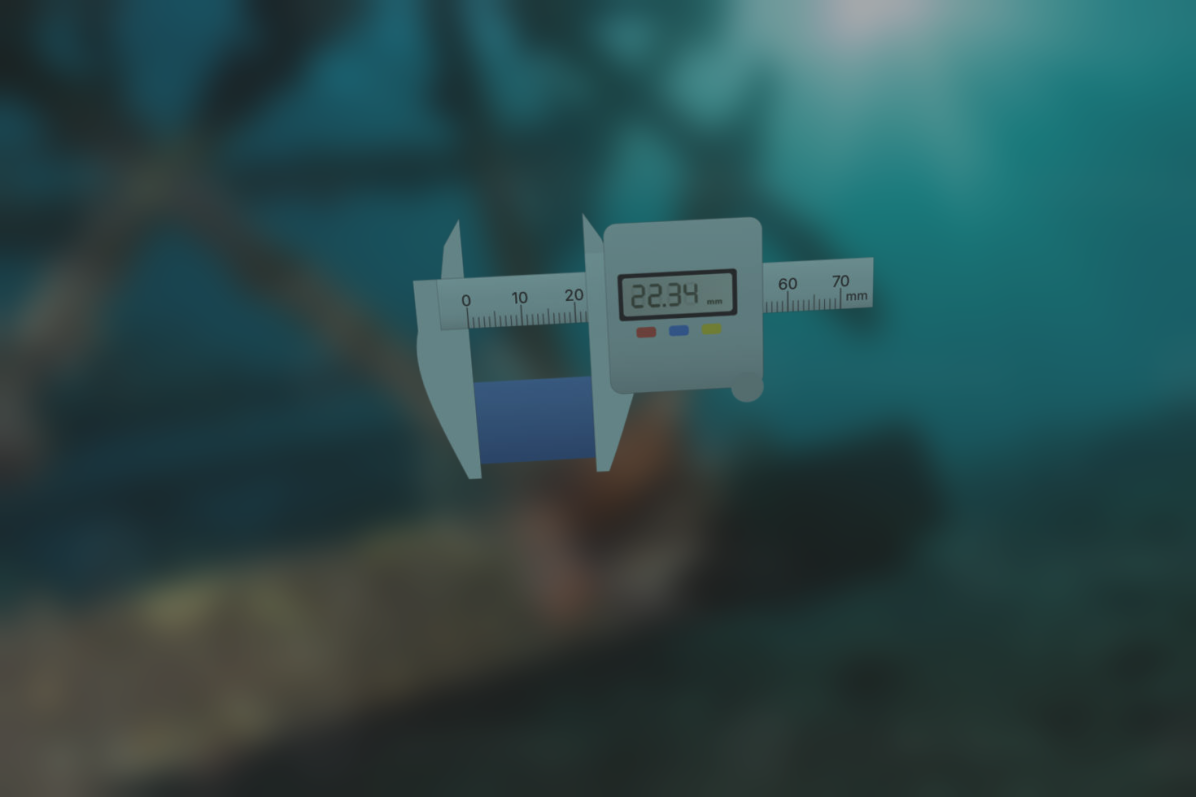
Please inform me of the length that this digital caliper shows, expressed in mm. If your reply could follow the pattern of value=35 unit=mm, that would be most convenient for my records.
value=22.34 unit=mm
